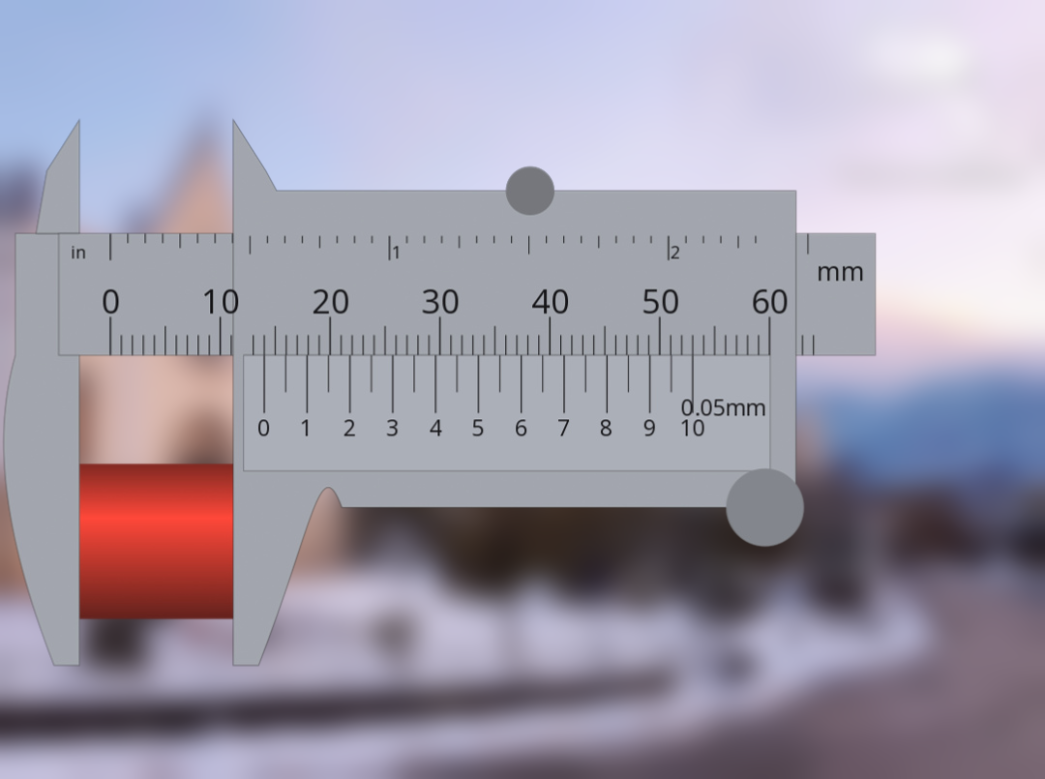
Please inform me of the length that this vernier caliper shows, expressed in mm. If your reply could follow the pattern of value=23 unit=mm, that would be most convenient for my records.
value=14.0 unit=mm
